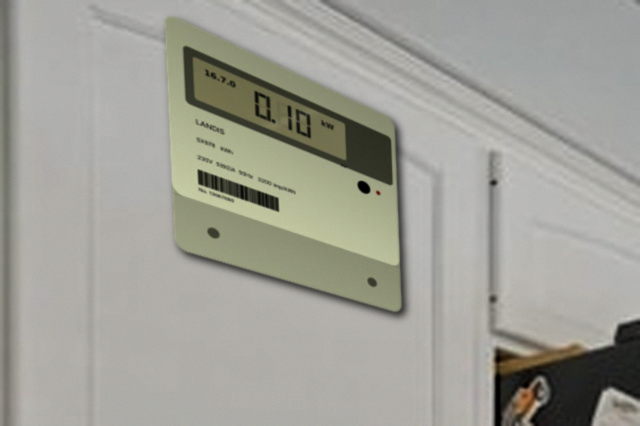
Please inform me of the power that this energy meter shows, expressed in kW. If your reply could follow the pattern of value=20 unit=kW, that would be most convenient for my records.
value=0.10 unit=kW
